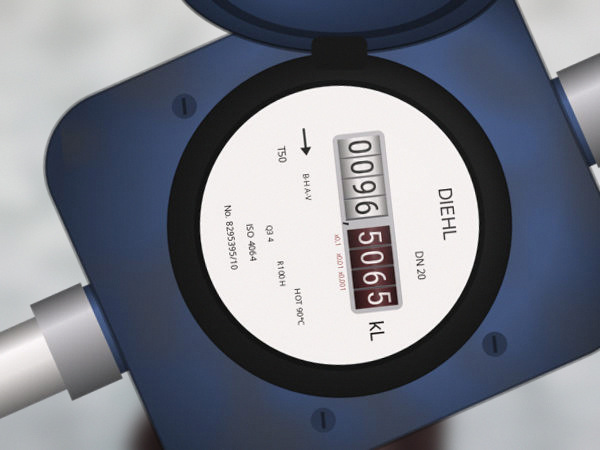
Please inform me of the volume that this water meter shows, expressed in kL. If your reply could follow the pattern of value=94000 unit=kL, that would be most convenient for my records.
value=96.5065 unit=kL
